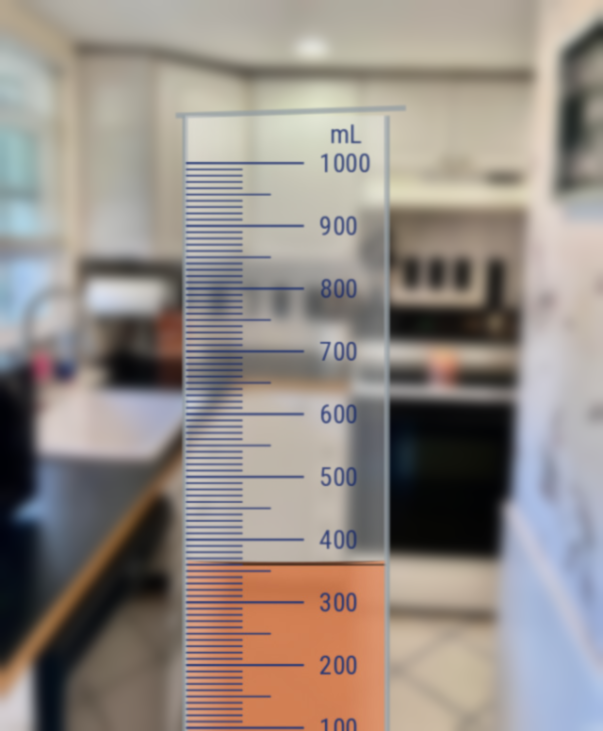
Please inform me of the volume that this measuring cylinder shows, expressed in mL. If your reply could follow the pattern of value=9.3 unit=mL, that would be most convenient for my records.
value=360 unit=mL
